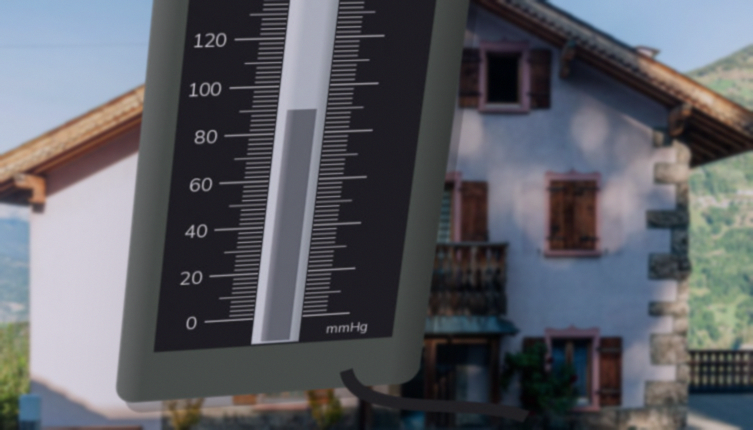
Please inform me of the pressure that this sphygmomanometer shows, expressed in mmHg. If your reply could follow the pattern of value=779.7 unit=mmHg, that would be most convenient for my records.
value=90 unit=mmHg
